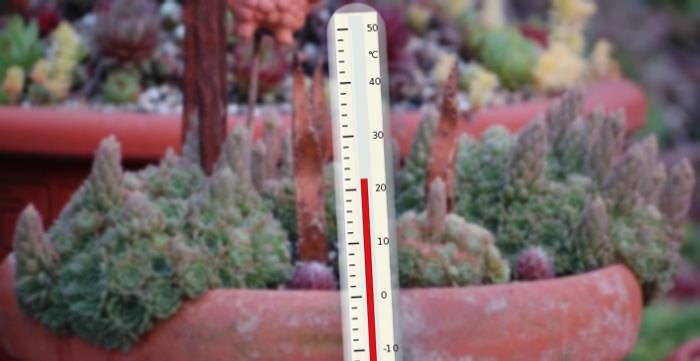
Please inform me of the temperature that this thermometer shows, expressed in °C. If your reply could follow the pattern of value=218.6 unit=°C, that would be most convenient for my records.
value=22 unit=°C
